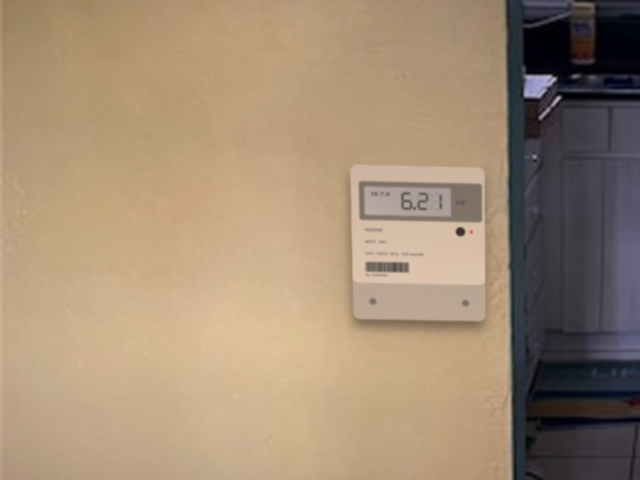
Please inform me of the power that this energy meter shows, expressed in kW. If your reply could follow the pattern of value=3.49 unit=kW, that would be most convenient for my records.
value=6.21 unit=kW
